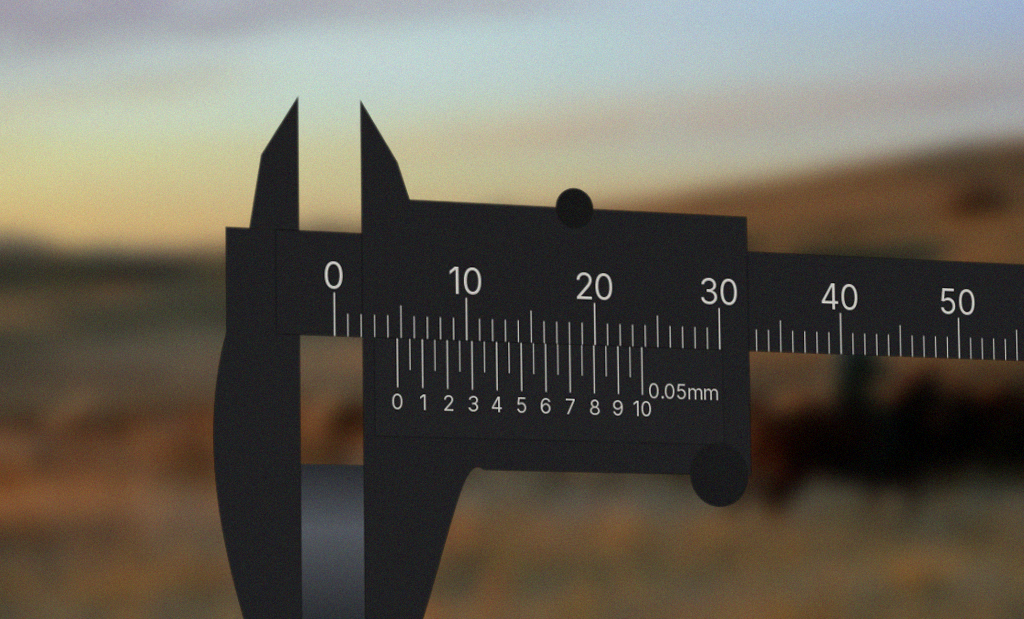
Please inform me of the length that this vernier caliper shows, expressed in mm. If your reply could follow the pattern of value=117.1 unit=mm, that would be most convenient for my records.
value=4.7 unit=mm
